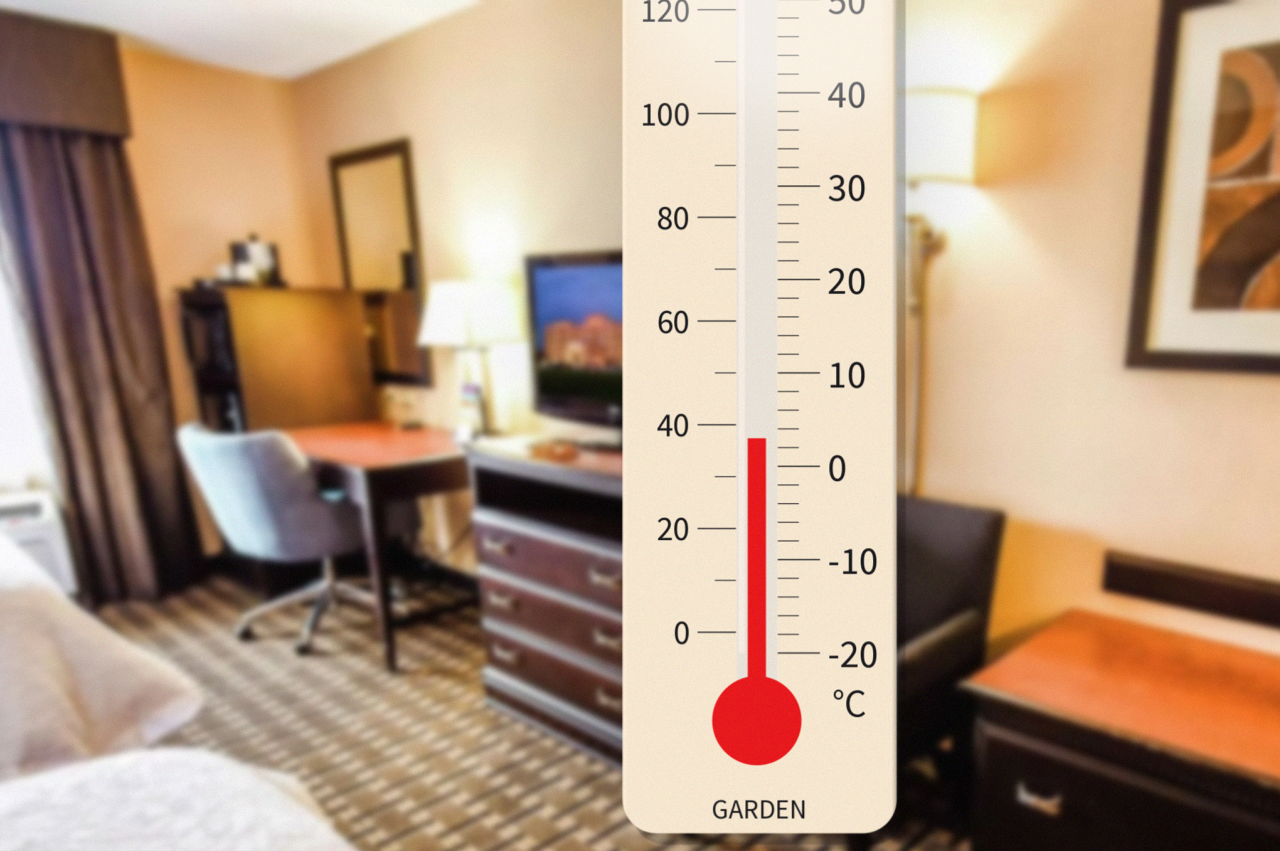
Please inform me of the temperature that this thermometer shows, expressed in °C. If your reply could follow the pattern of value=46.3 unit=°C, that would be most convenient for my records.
value=3 unit=°C
